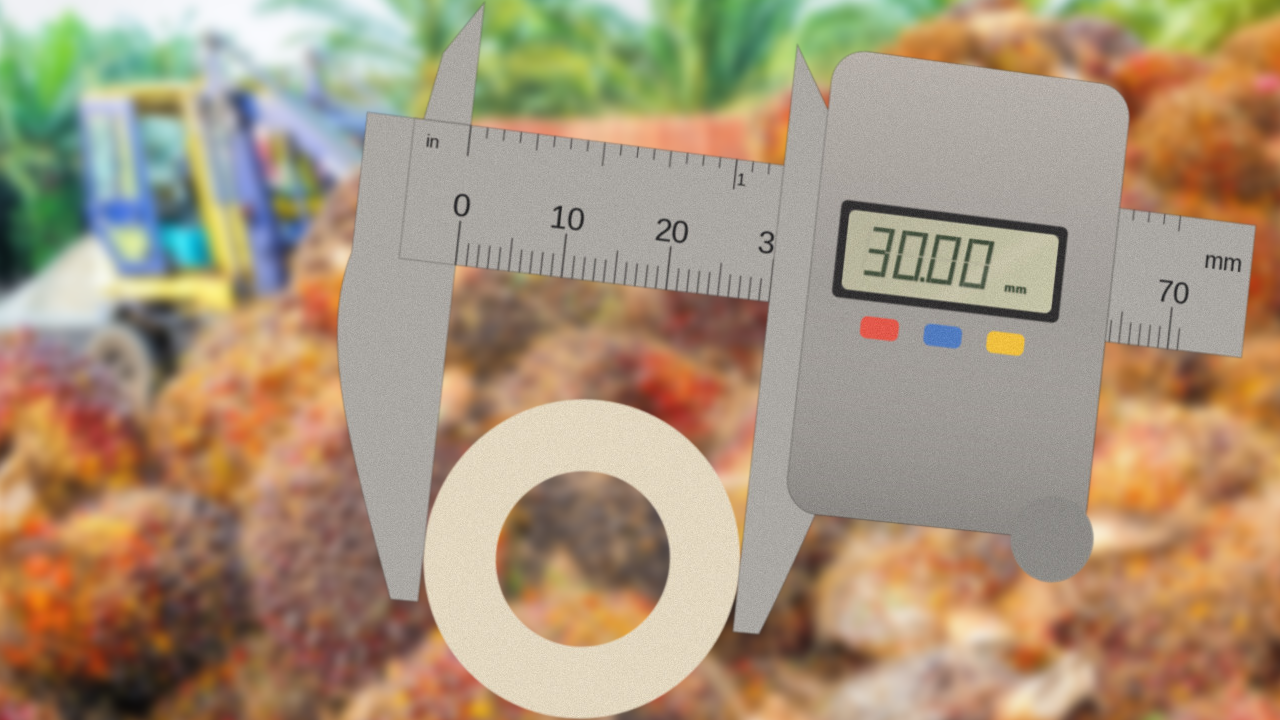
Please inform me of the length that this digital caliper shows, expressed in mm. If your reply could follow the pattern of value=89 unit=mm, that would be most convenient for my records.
value=30.00 unit=mm
